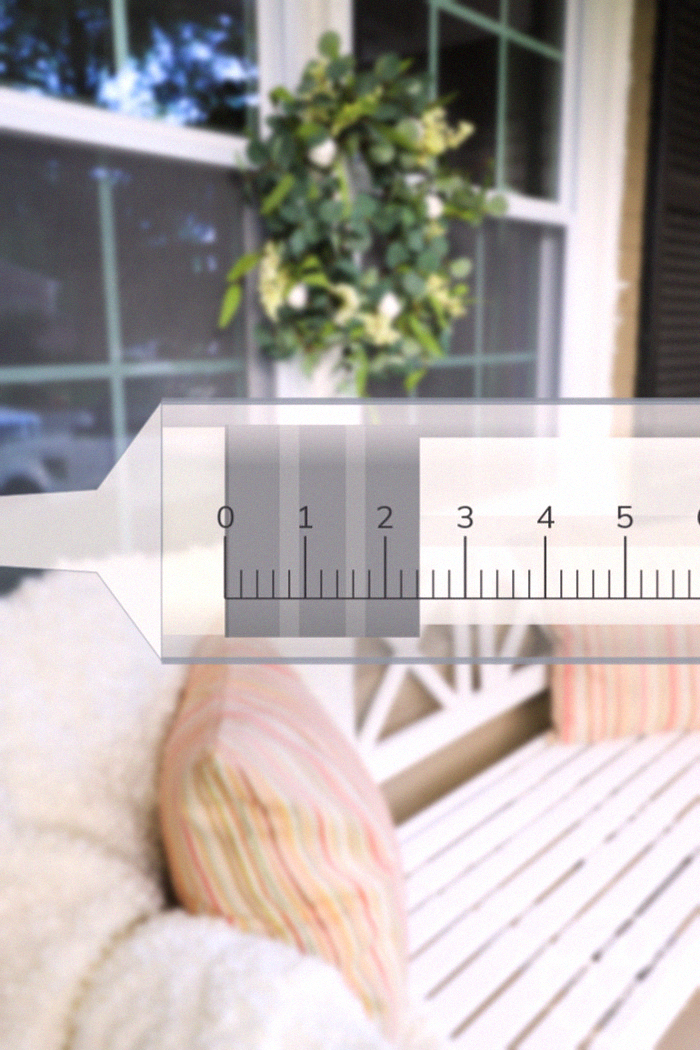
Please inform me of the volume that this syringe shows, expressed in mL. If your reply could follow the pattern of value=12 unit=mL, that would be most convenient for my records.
value=0 unit=mL
